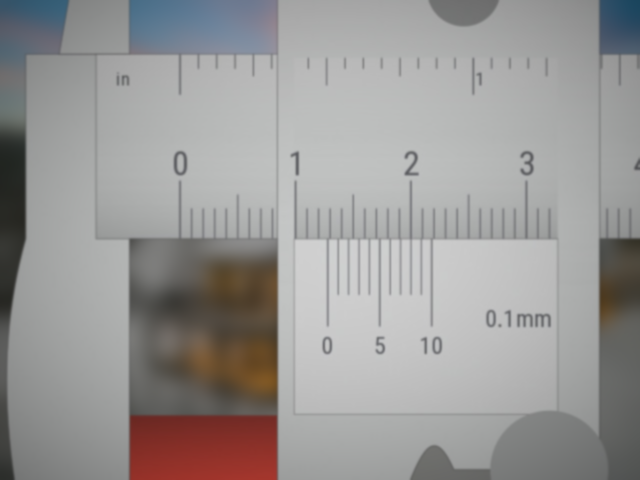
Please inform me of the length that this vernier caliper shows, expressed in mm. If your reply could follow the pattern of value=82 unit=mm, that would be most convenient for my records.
value=12.8 unit=mm
